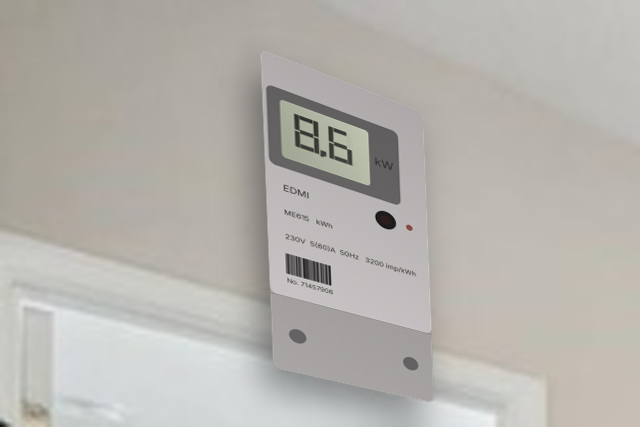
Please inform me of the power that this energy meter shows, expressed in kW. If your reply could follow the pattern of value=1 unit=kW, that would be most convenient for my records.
value=8.6 unit=kW
